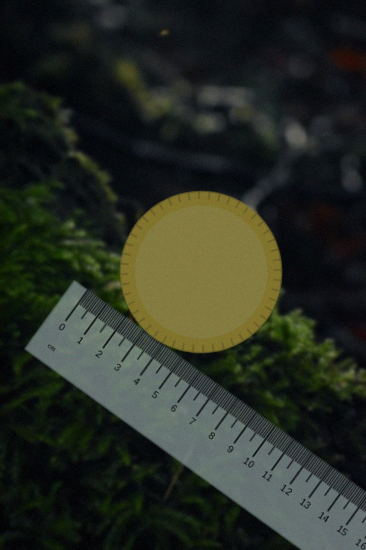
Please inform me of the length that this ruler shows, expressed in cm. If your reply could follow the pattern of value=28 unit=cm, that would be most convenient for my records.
value=7 unit=cm
